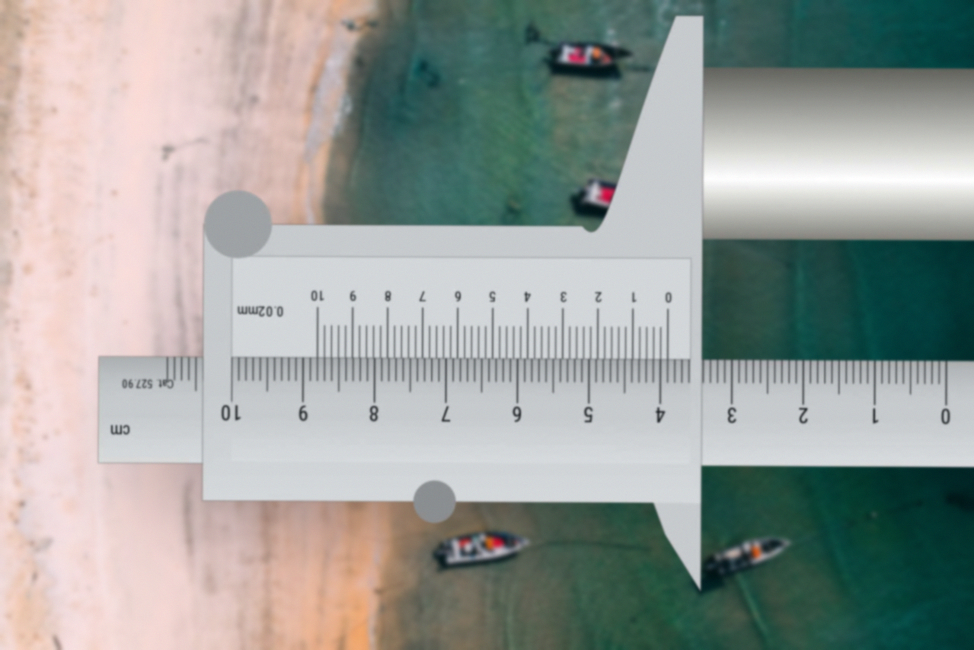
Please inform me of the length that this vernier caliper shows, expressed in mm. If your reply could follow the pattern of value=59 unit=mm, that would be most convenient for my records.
value=39.0 unit=mm
